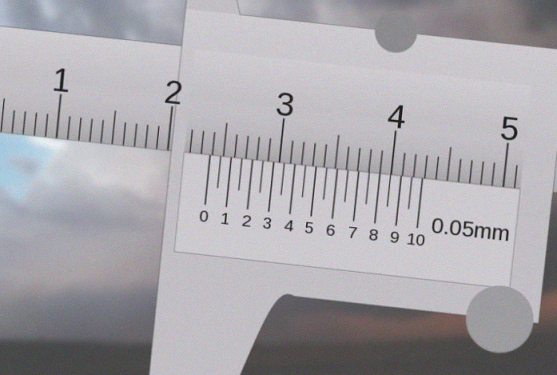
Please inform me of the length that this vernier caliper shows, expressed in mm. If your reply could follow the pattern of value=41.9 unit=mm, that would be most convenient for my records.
value=23.8 unit=mm
